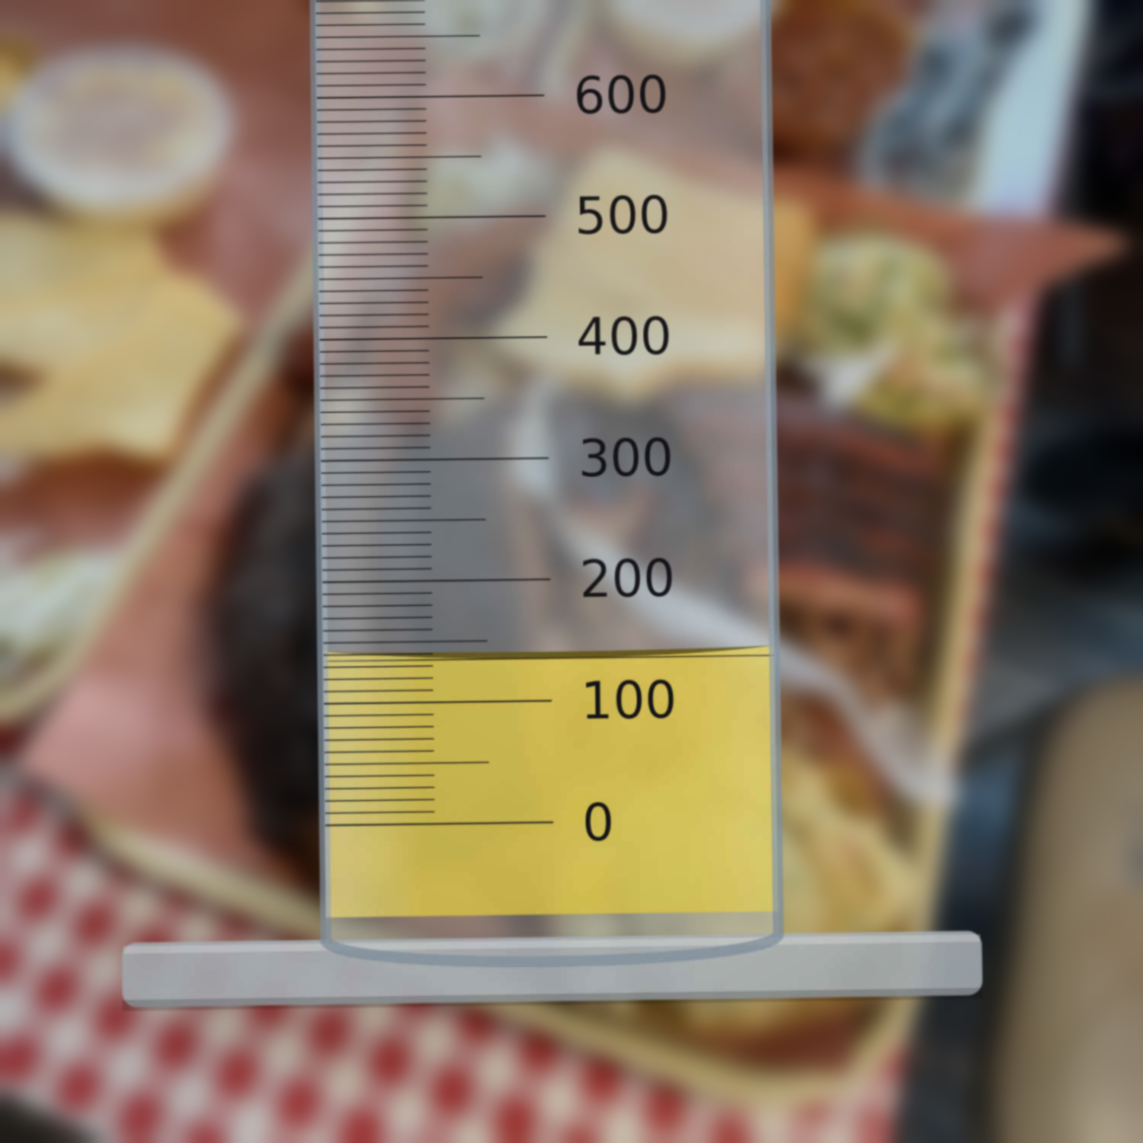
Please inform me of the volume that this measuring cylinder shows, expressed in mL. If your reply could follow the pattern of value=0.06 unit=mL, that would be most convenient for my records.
value=135 unit=mL
